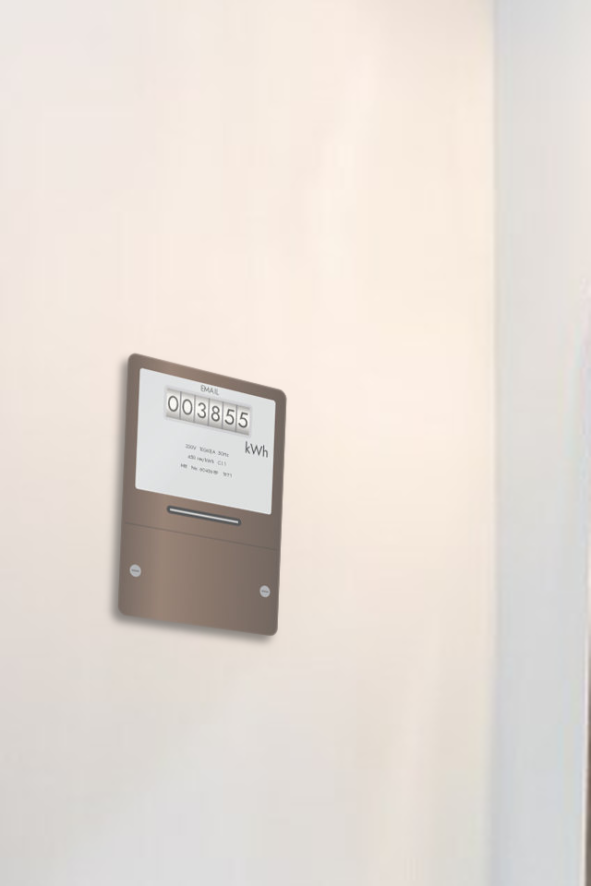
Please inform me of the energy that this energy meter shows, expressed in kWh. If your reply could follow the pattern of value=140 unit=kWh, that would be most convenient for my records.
value=3855 unit=kWh
